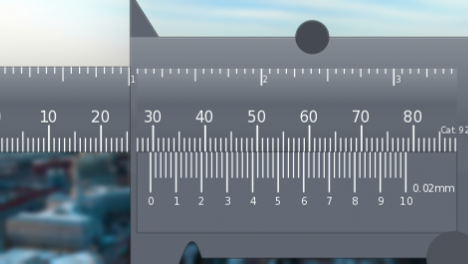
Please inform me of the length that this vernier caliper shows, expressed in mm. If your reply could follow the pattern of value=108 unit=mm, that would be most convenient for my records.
value=29.5 unit=mm
